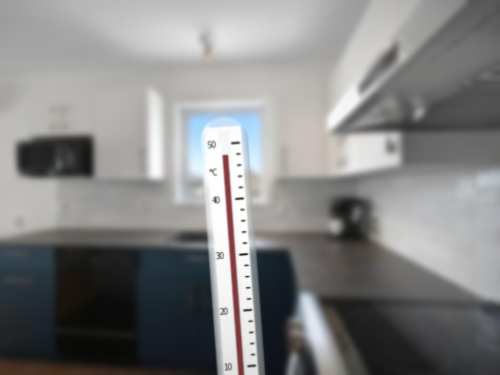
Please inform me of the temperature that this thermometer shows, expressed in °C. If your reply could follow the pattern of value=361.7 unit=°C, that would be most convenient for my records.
value=48 unit=°C
